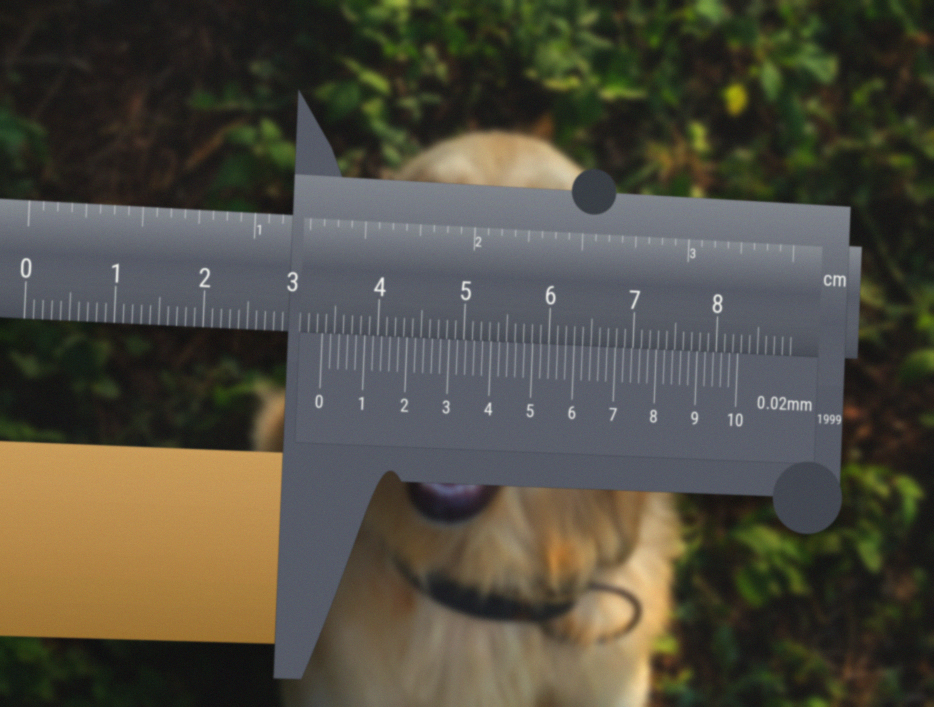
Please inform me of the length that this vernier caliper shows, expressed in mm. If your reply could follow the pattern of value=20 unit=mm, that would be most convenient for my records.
value=33.6 unit=mm
